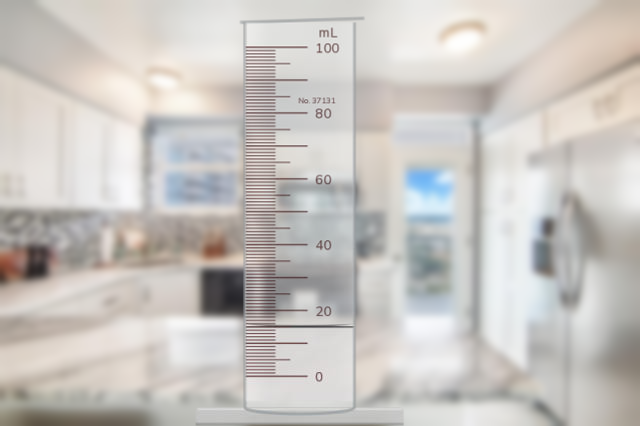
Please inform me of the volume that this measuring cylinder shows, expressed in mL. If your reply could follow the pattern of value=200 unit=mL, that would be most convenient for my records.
value=15 unit=mL
